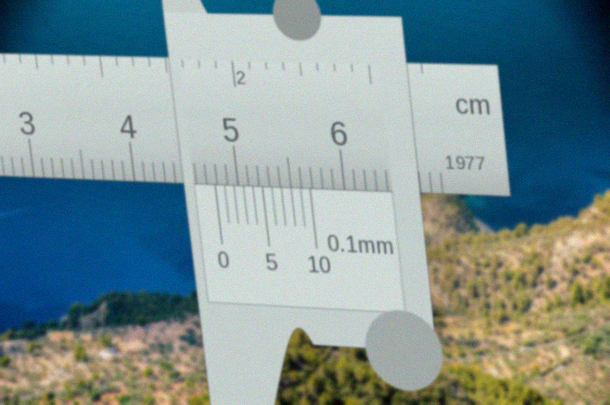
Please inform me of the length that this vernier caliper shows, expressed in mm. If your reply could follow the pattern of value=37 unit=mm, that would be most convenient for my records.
value=47.8 unit=mm
